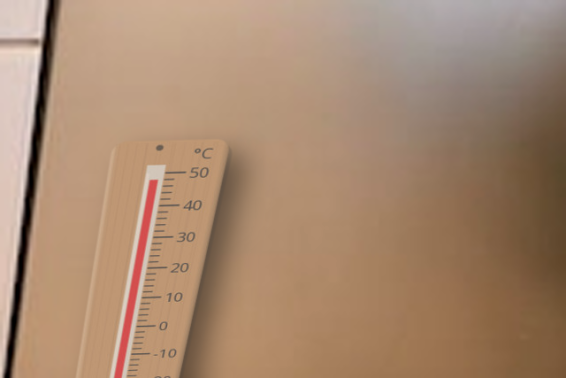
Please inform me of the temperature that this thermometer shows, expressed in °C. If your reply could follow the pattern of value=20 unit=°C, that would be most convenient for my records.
value=48 unit=°C
